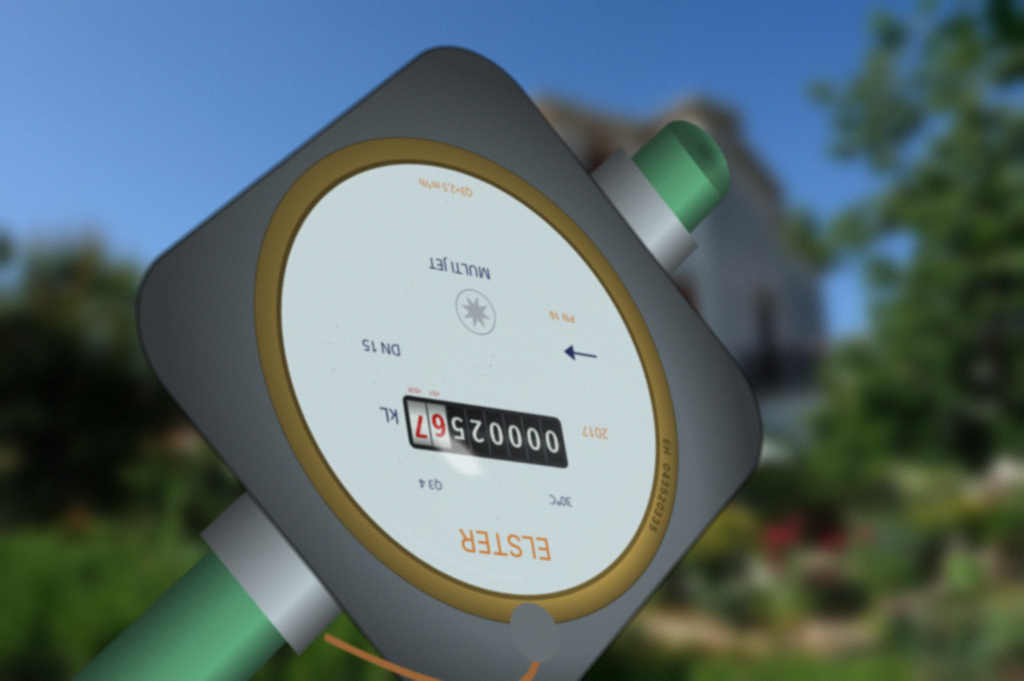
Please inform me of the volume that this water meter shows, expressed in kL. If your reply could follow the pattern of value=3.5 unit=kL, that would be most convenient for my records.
value=25.67 unit=kL
